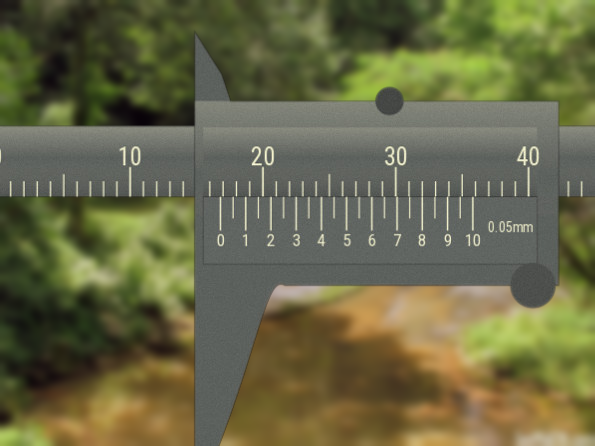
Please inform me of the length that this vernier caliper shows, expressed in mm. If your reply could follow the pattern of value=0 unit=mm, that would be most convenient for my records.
value=16.8 unit=mm
